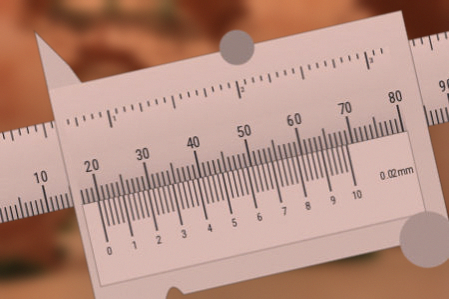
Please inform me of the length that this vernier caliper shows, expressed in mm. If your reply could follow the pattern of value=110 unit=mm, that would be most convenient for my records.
value=19.8 unit=mm
